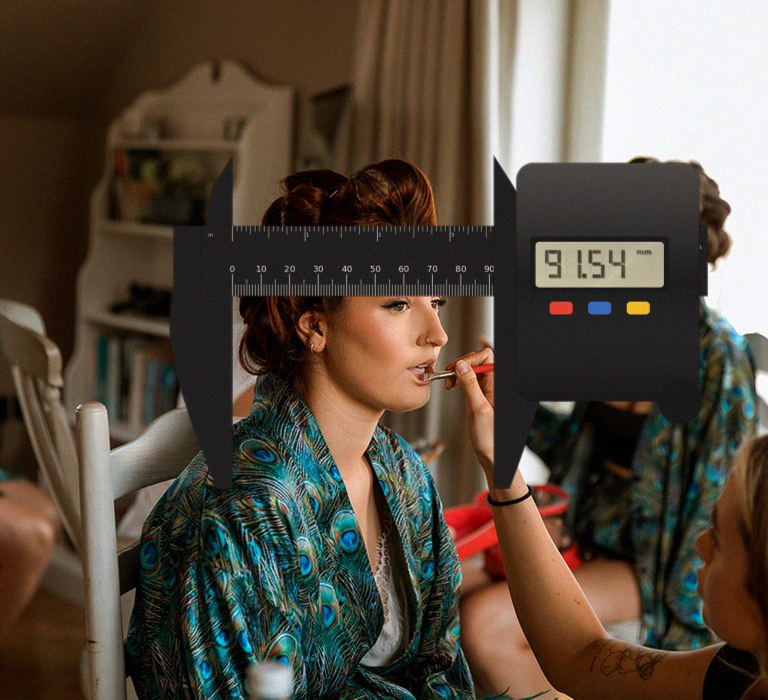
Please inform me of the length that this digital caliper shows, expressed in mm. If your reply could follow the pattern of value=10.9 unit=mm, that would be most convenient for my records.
value=91.54 unit=mm
